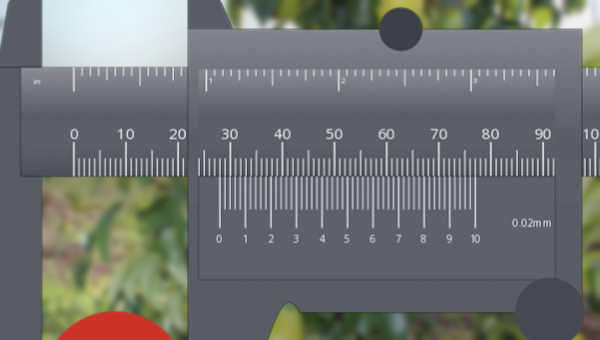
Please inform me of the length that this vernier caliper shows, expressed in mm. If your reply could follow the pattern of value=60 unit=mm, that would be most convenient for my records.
value=28.0 unit=mm
